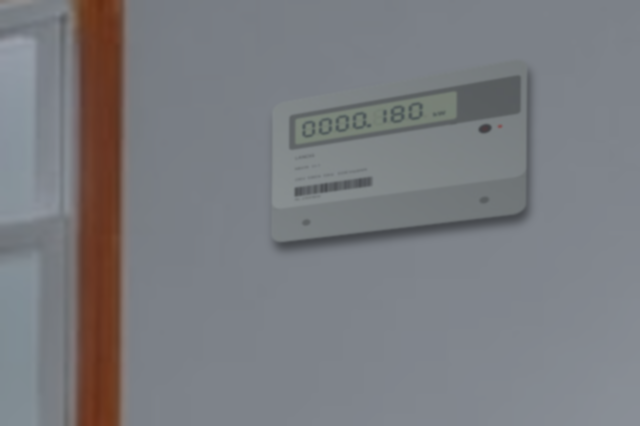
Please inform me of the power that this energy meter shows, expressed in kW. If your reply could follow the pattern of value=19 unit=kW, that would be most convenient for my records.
value=0.180 unit=kW
